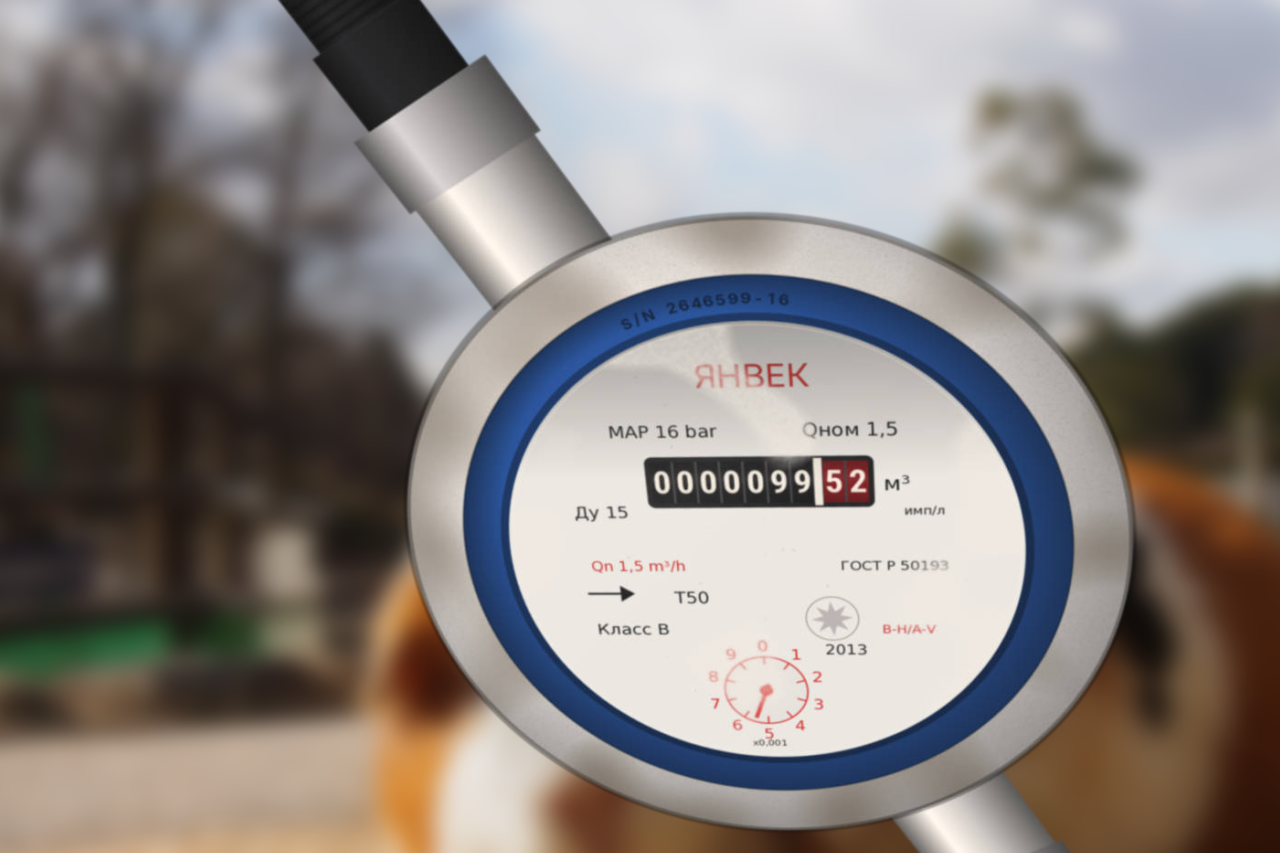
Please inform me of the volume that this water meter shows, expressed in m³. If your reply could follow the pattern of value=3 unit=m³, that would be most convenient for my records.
value=99.525 unit=m³
